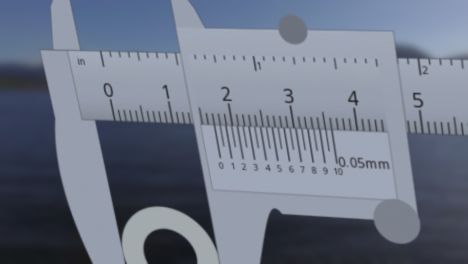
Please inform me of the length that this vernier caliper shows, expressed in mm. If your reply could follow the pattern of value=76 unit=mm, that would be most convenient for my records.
value=17.0 unit=mm
